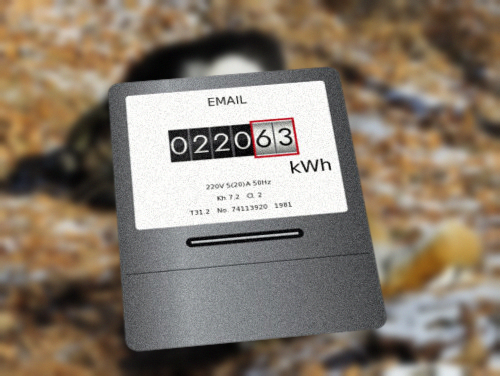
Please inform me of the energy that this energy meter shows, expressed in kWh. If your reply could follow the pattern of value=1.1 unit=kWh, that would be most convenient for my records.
value=220.63 unit=kWh
